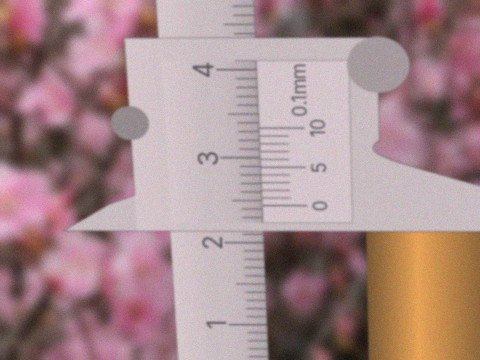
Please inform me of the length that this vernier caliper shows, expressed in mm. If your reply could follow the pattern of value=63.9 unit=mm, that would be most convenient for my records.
value=24.4 unit=mm
